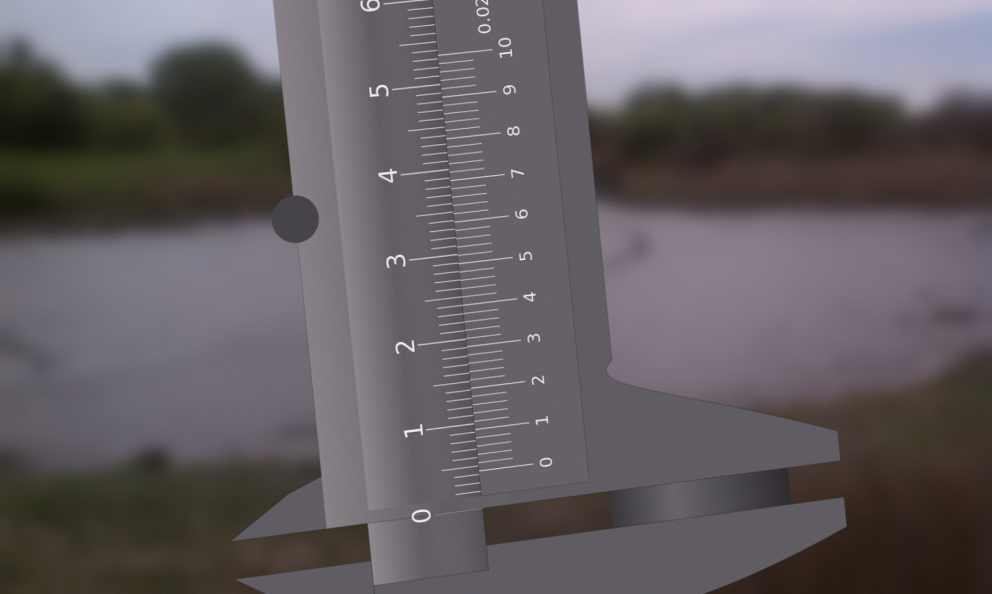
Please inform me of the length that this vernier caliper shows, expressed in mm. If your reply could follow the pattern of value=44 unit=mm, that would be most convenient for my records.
value=4.4 unit=mm
